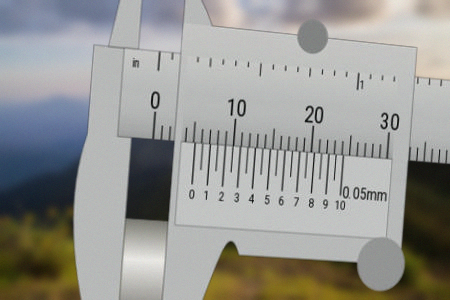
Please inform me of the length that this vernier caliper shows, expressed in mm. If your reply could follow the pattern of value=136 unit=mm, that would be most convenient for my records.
value=5.2 unit=mm
